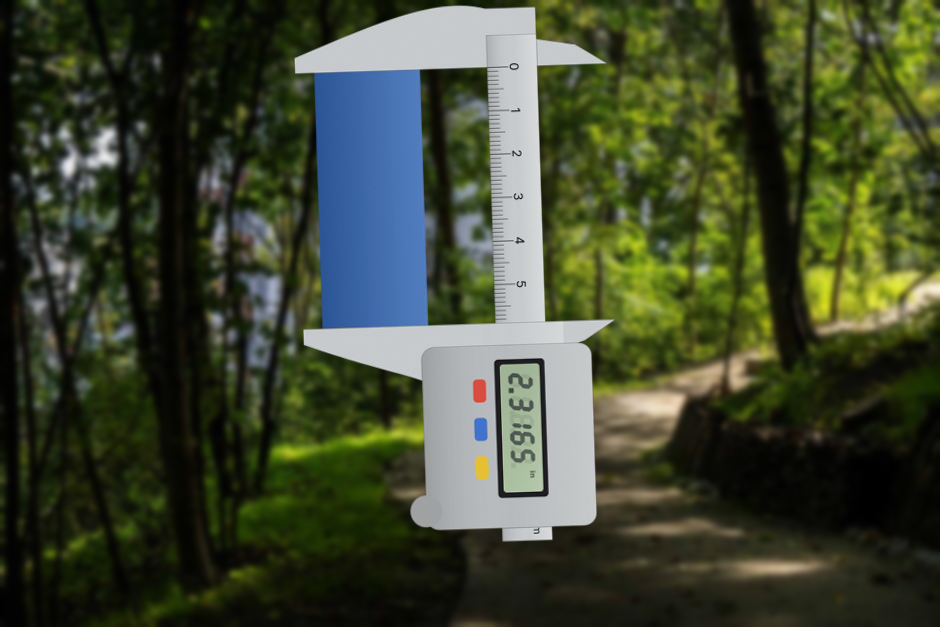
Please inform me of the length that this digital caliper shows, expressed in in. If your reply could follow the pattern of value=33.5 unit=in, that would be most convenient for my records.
value=2.3165 unit=in
